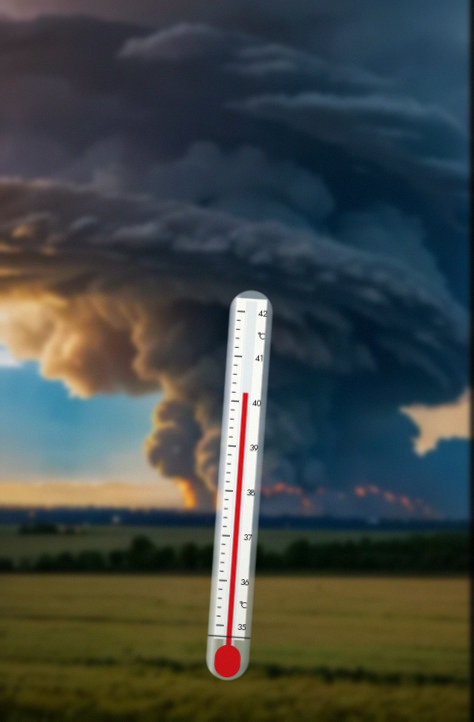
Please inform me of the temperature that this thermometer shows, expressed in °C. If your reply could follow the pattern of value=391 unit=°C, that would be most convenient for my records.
value=40.2 unit=°C
